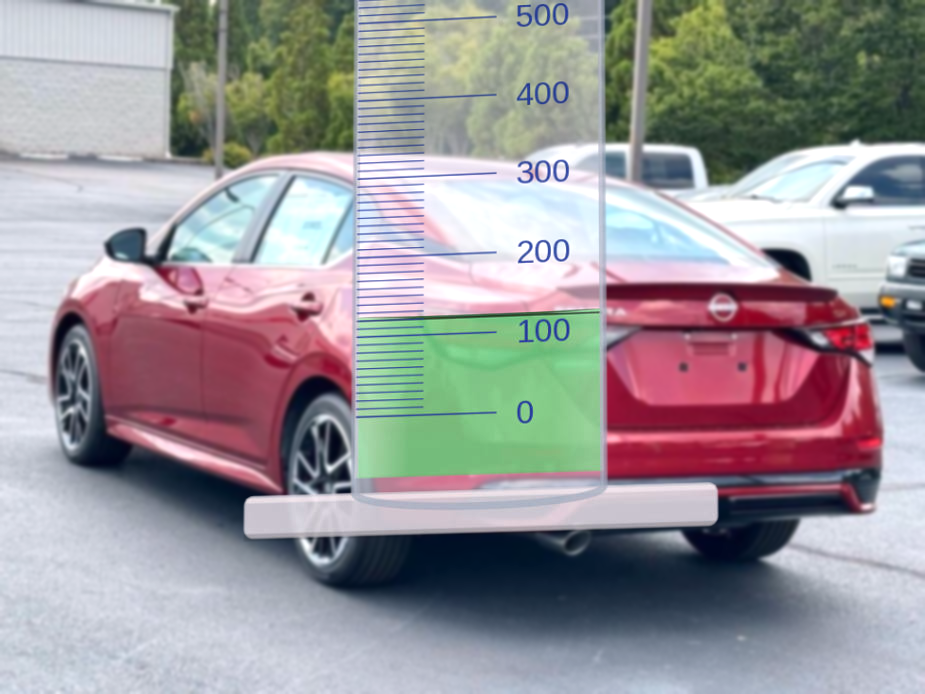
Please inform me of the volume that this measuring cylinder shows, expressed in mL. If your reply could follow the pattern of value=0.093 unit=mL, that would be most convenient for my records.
value=120 unit=mL
